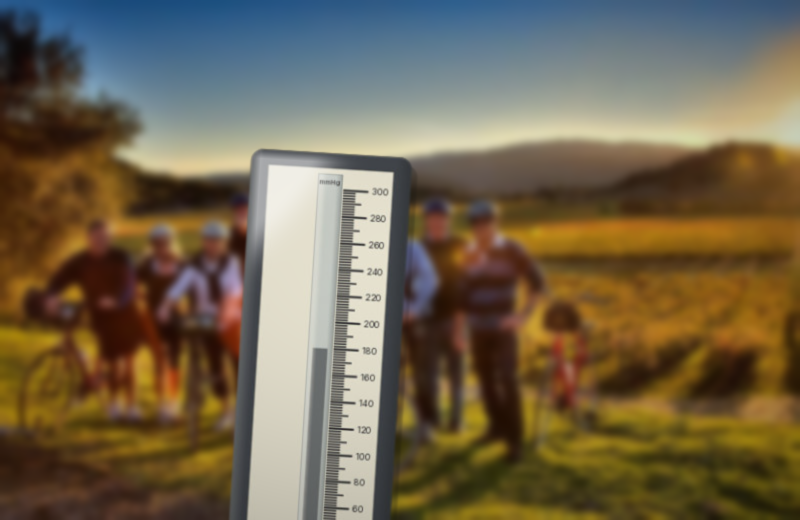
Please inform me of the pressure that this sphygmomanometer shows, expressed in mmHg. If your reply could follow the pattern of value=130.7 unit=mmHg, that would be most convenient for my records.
value=180 unit=mmHg
